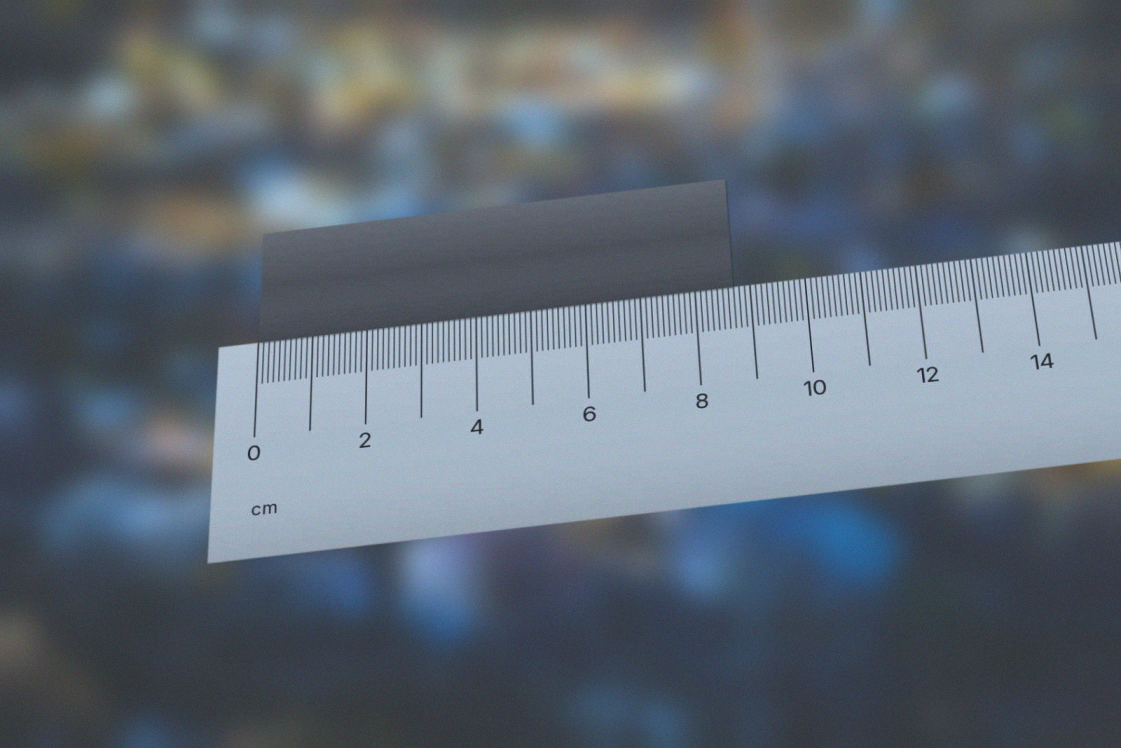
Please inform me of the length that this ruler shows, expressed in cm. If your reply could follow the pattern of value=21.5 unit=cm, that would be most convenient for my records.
value=8.7 unit=cm
